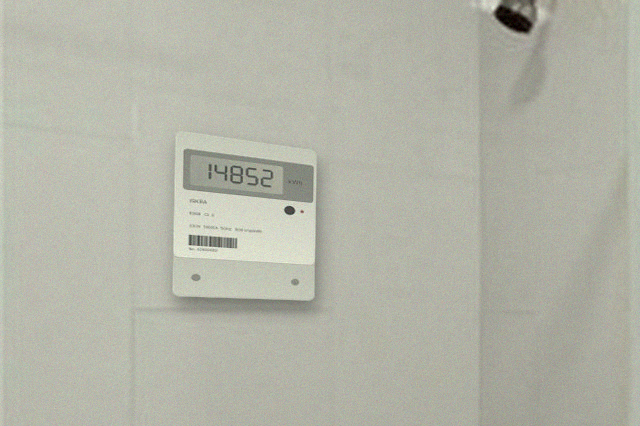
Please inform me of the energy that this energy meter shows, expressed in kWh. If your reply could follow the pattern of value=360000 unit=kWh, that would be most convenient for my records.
value=14852 unit=kWh
